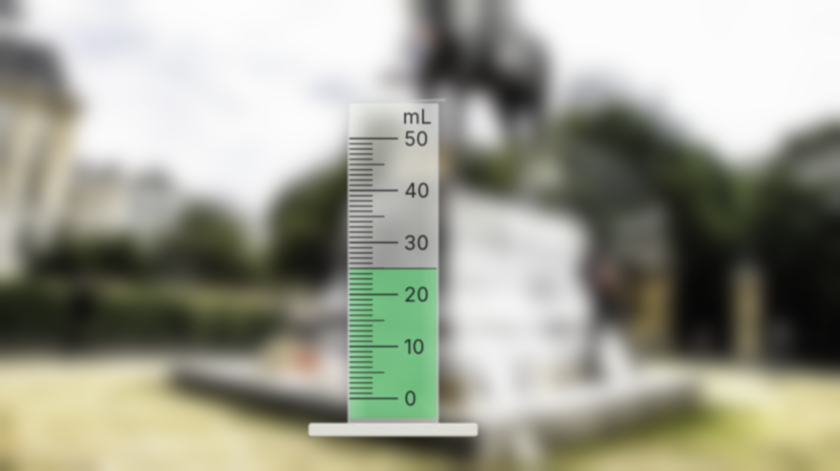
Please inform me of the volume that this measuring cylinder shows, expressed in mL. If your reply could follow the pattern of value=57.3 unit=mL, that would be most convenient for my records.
value=25 unit=mL
